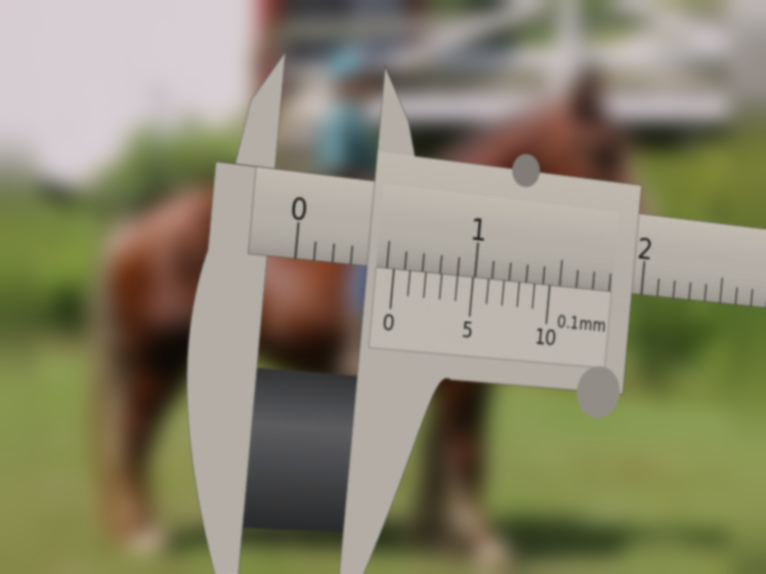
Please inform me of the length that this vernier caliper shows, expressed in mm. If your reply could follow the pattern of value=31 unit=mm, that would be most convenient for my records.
value=5.4 unit=mm
